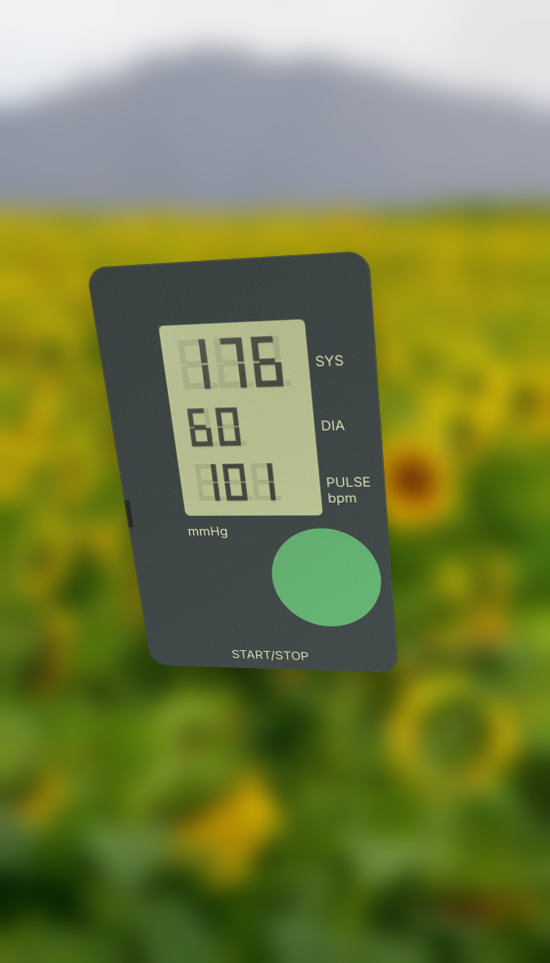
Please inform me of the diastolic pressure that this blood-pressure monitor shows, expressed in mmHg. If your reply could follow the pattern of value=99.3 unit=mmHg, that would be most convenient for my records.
value=60 unit=mmHg
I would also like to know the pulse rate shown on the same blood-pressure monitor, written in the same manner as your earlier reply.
value=101 unit=bpm
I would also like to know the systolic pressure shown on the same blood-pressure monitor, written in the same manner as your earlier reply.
value=176 unit=mmHg
